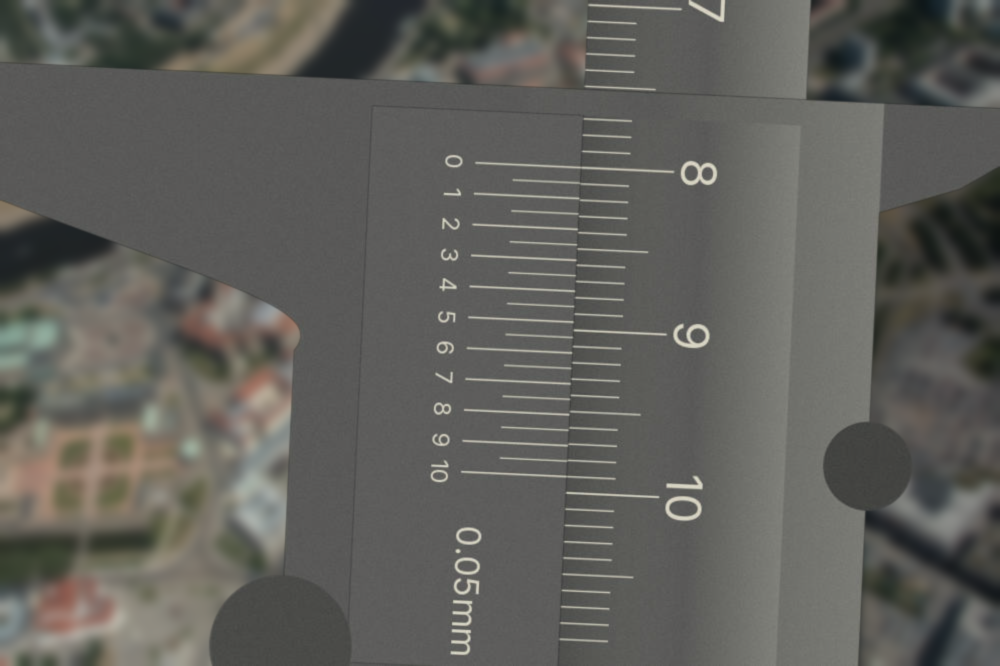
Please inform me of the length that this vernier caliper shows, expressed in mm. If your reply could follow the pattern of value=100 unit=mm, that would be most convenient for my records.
value=80.0 unit=mm
